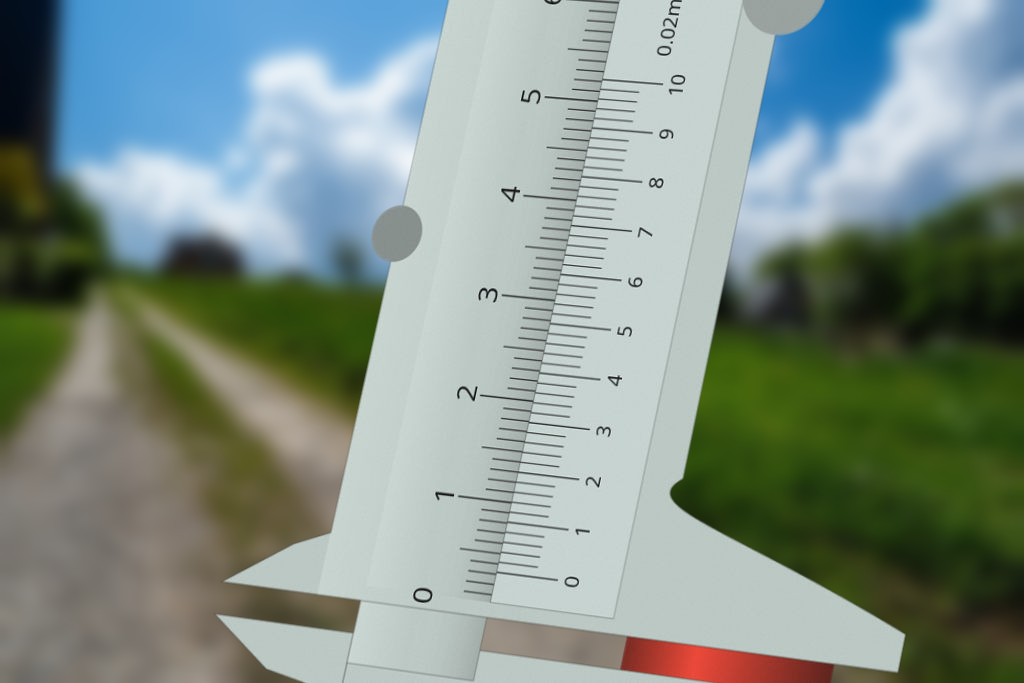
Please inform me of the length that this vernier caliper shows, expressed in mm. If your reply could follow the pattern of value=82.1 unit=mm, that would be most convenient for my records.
value=3.2 unit=mm
